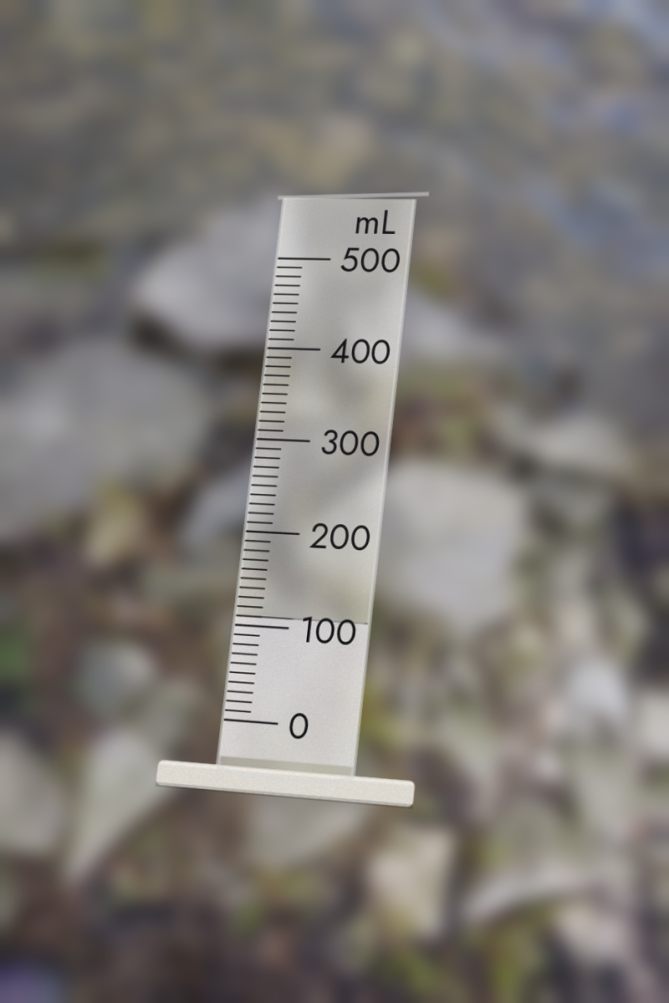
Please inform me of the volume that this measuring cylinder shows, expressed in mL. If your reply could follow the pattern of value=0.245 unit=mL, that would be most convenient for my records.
value=110 unit=mL
